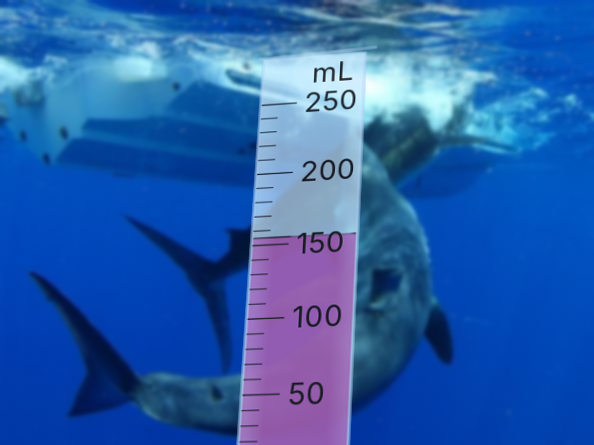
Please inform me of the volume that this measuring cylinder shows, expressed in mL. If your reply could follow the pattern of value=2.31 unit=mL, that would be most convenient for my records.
value=155 unit=mL
